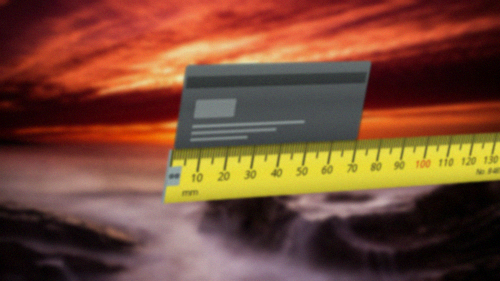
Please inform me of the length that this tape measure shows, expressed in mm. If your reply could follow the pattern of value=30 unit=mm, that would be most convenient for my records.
value=70 unit=mm
